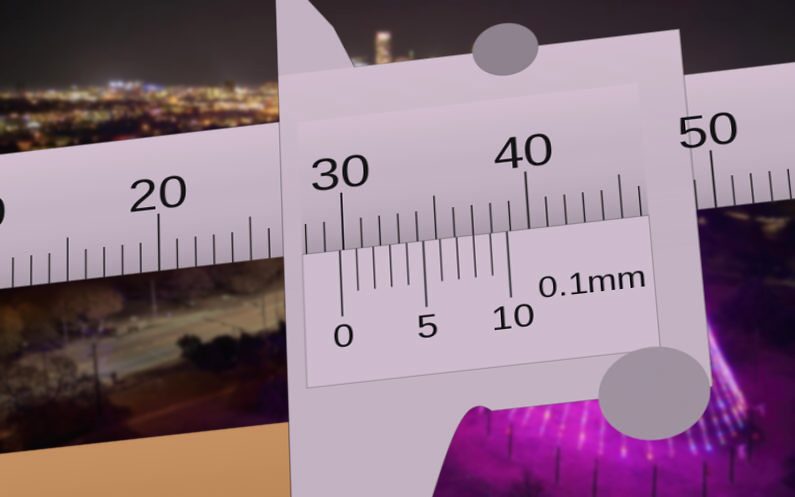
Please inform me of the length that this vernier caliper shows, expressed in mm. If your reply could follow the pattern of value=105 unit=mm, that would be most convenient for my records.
value=29.8 unit=mm
